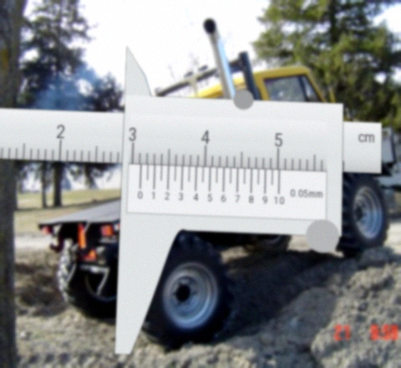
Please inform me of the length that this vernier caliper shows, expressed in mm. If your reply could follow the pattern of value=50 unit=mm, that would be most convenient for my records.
value=31.2 unit=mm
